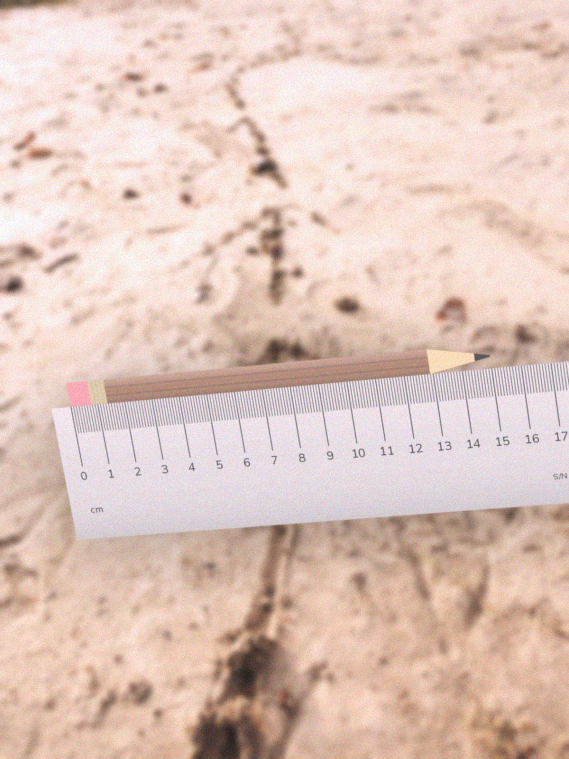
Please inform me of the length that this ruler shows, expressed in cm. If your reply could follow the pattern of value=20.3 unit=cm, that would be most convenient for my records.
value=15 unit=cm
